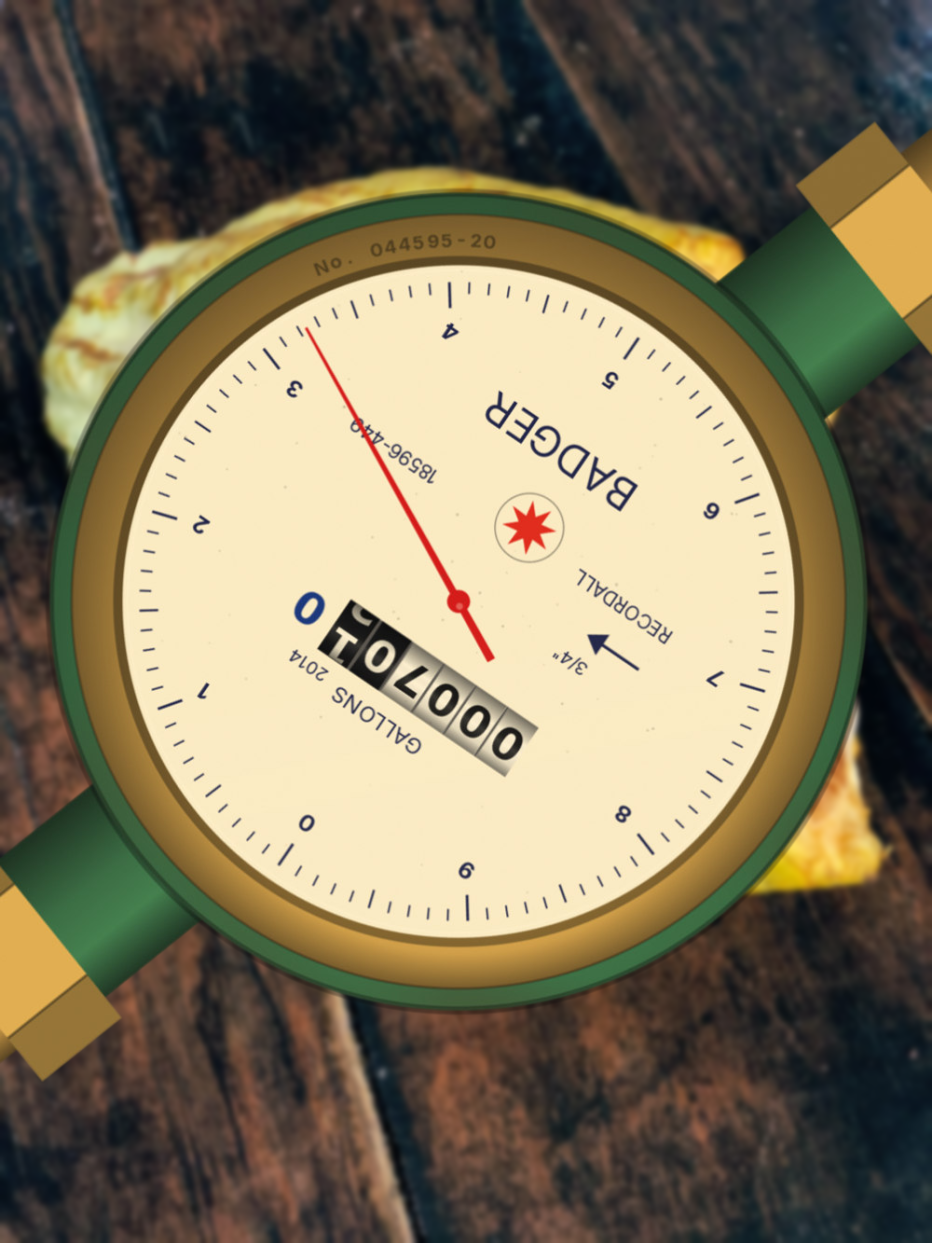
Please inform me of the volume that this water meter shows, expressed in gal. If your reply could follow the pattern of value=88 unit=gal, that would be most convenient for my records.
value=7013.2 unit=gal
